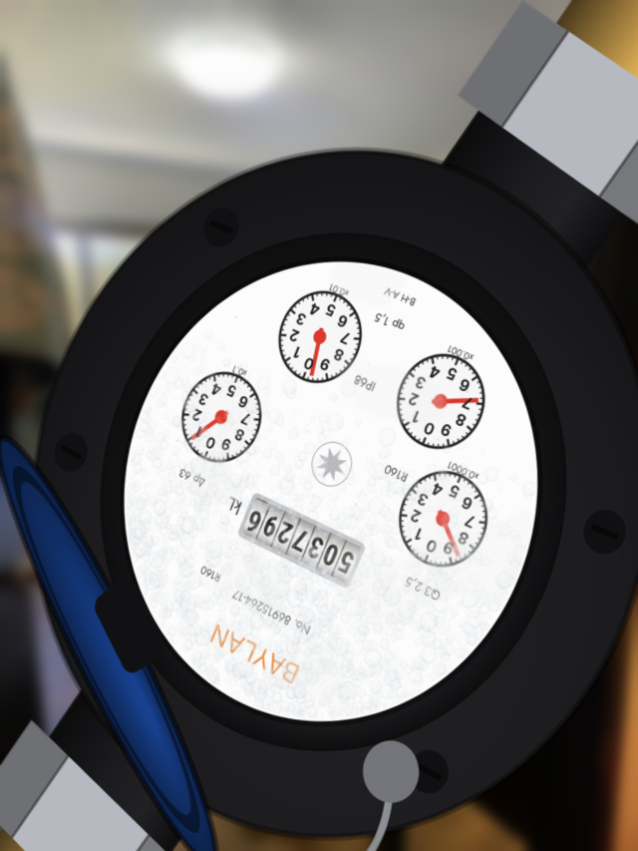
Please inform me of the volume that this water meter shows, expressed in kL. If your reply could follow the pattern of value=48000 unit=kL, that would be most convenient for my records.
value=5037296.0968 unit=kL
